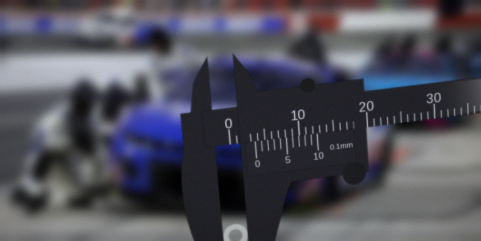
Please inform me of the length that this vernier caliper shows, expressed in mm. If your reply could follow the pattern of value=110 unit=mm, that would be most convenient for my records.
value=3.6 unit=mm
